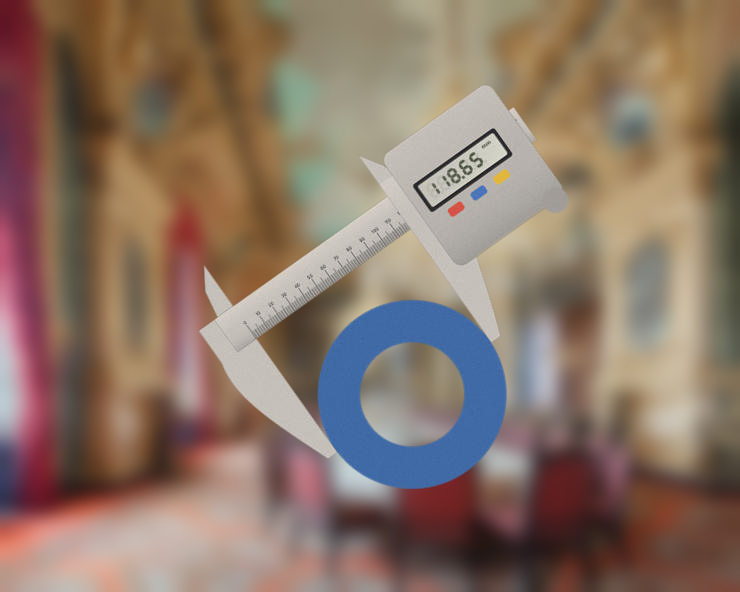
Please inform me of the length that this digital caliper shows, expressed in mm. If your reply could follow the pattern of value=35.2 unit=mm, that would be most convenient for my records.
value=118.65 unit=mm
